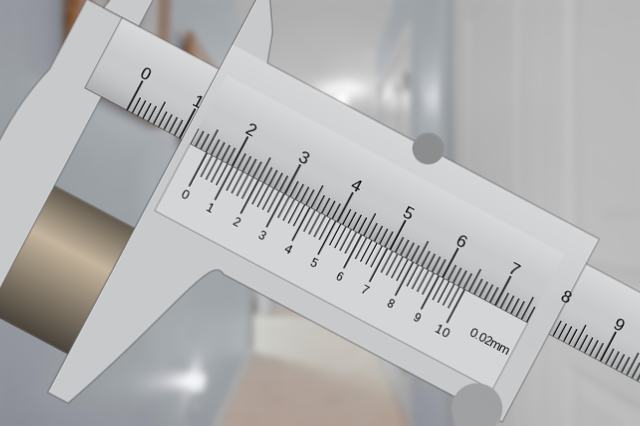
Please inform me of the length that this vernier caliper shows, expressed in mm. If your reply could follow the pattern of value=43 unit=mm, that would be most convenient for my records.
value=15.2 unit=mm
